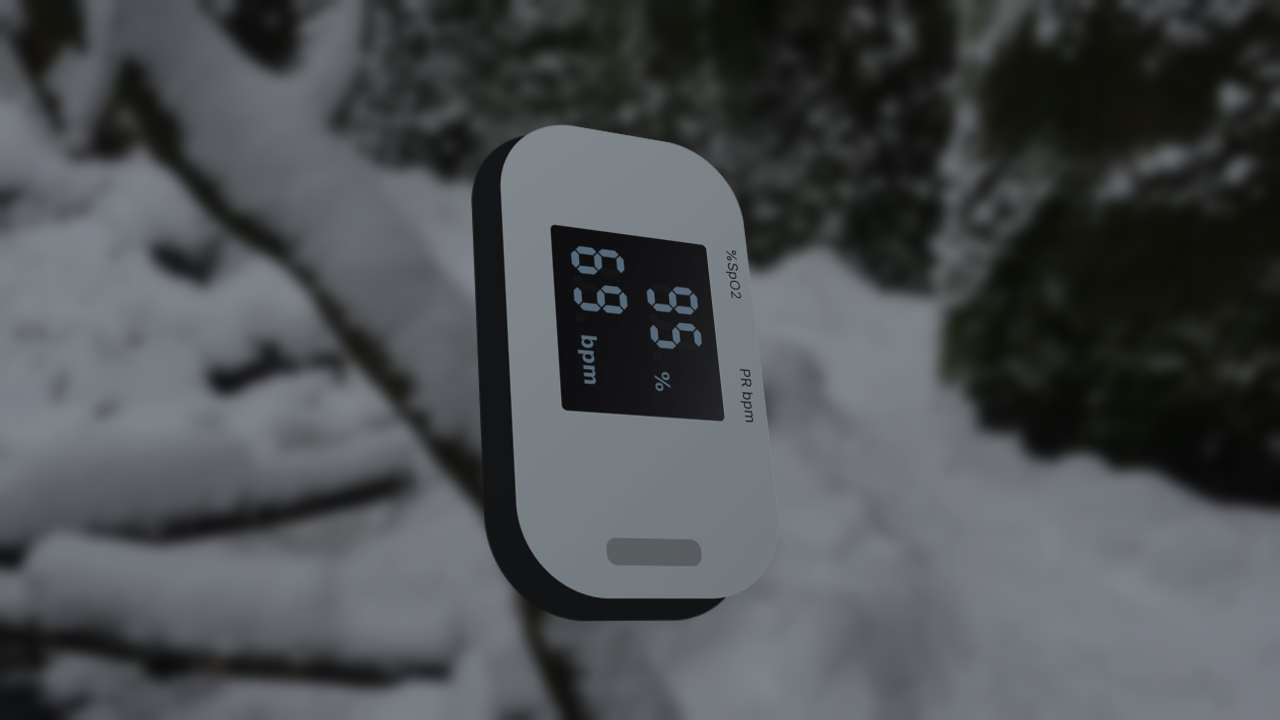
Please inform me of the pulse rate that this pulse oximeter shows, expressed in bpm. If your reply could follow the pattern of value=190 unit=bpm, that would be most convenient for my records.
value=69 unit=bpm
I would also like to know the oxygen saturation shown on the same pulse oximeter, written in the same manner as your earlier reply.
value=95 unit=%
